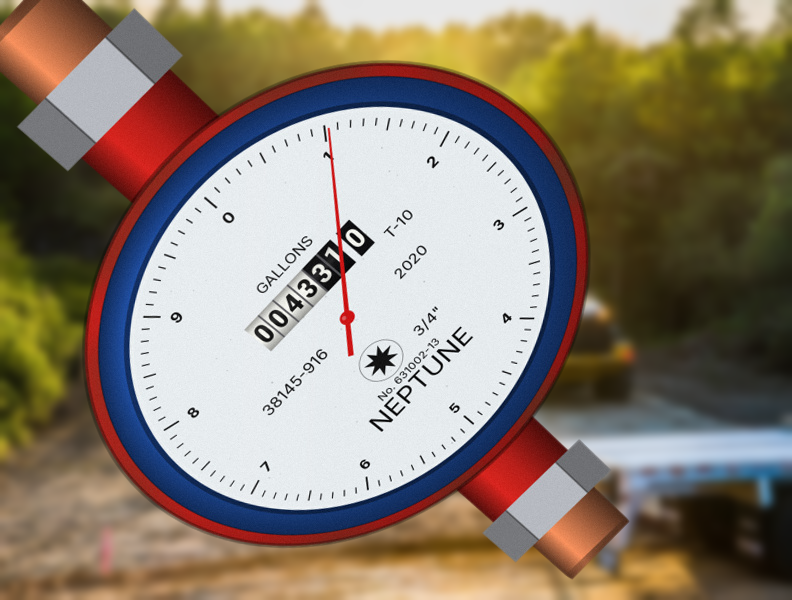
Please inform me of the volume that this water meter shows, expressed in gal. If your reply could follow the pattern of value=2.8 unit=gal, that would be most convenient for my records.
value=43311.0 unit=gal
